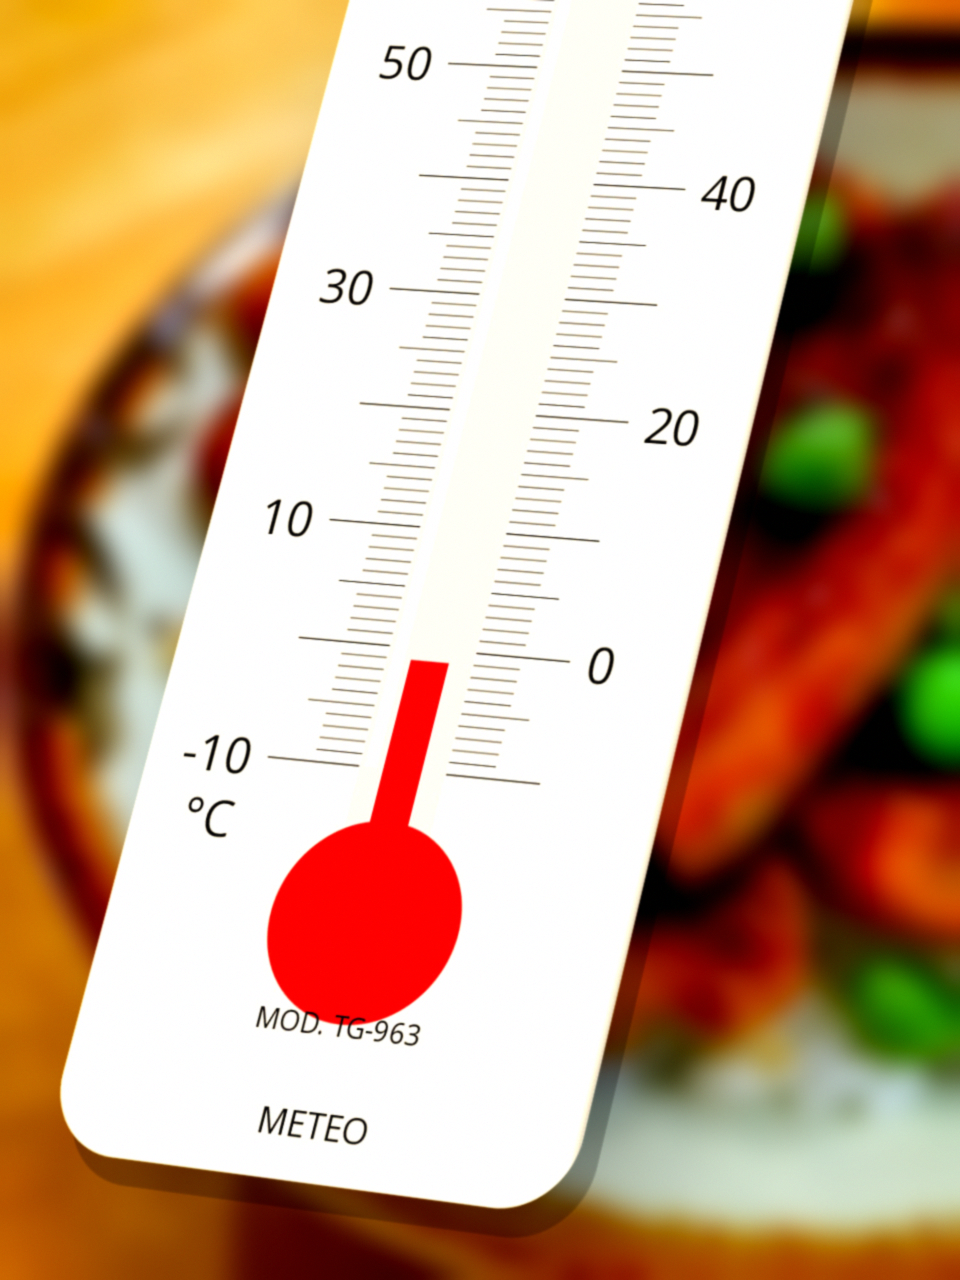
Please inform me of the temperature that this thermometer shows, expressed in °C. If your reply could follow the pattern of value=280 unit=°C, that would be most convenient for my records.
value=-1 unit=°C
